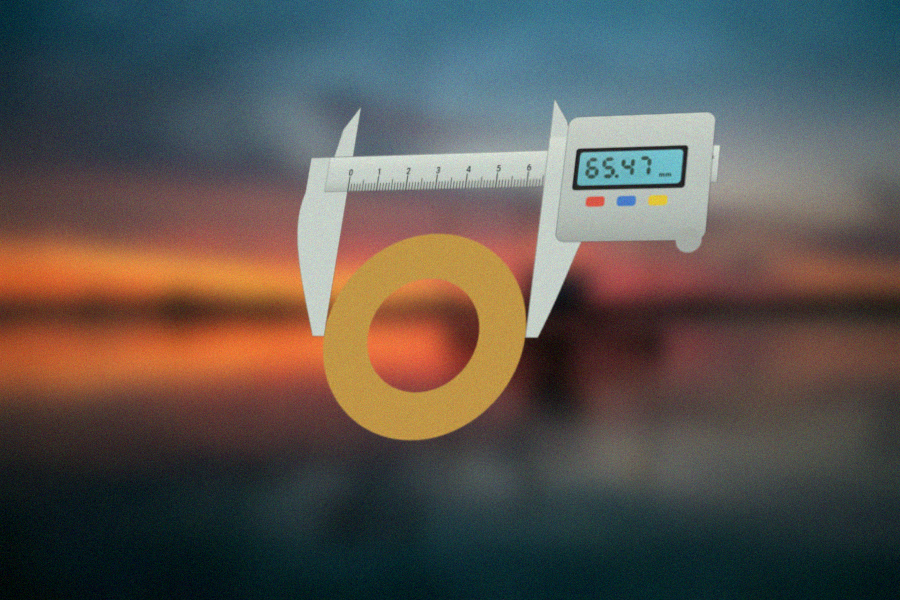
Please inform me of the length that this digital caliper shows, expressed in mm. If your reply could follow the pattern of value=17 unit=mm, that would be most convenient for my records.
value=65.47 unit=mm
